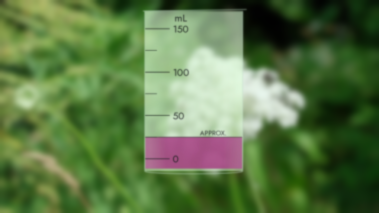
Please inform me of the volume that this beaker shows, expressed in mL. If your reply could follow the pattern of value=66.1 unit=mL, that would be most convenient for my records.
value=25 unit=mL
